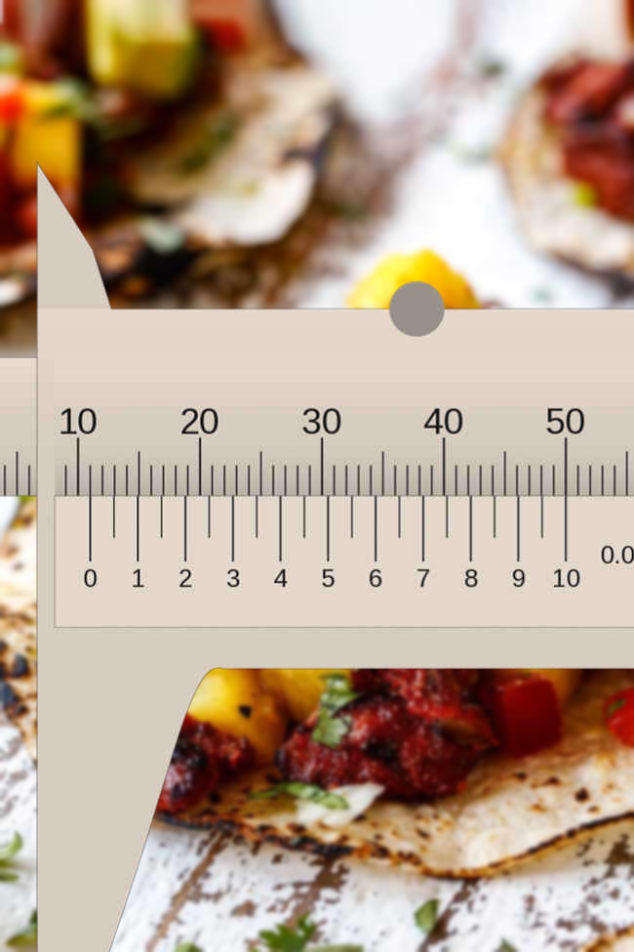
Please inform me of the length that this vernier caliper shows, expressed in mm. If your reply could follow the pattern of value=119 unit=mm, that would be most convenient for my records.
value=11.0 unit=mm
